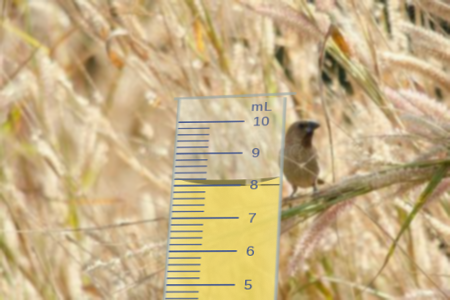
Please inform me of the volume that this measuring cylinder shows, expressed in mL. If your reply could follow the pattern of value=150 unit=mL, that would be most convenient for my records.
value=8 unit=mL
